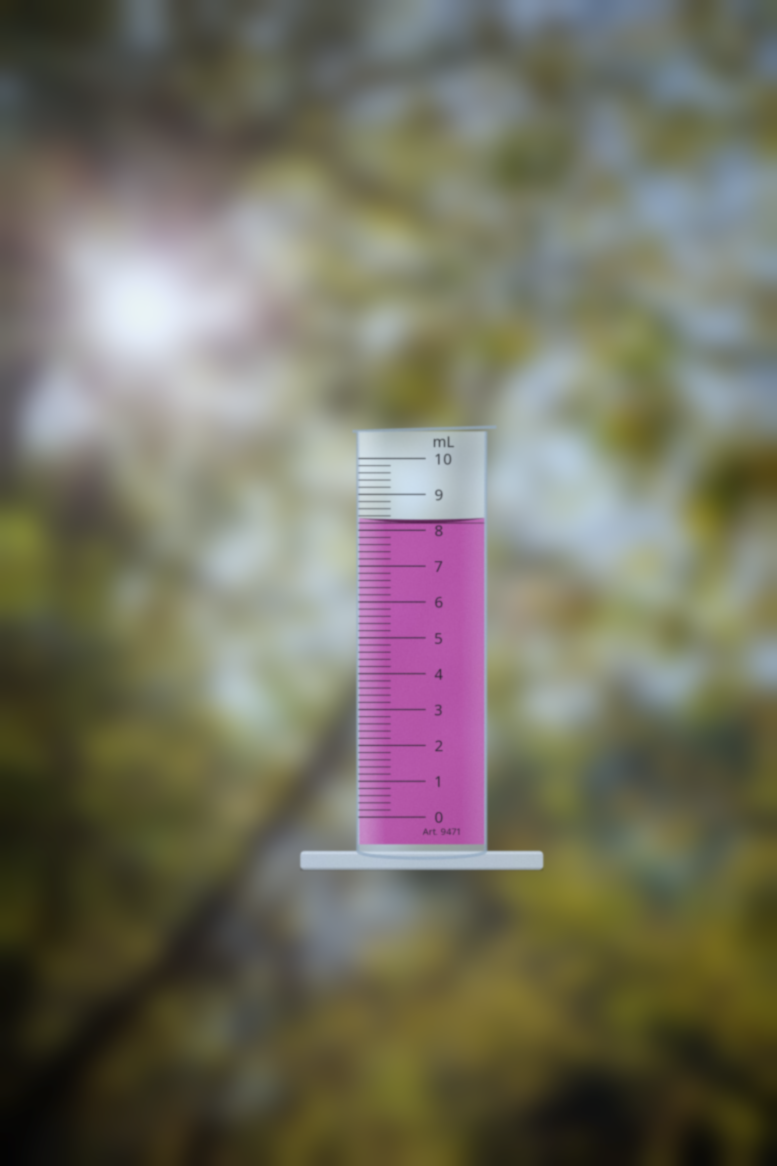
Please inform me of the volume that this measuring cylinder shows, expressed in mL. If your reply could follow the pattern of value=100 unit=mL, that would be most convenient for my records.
value=8.2 unit=mL
